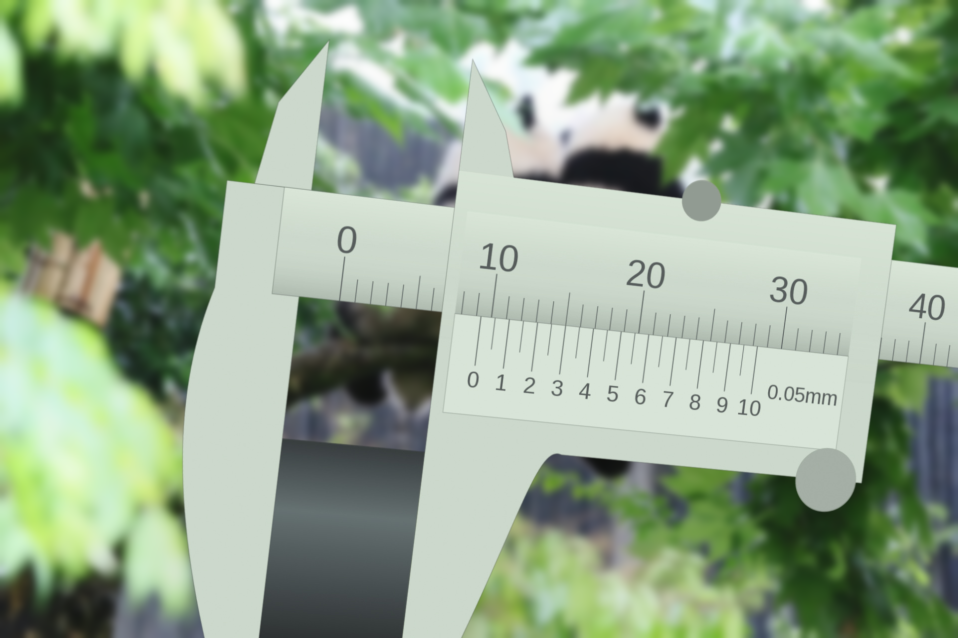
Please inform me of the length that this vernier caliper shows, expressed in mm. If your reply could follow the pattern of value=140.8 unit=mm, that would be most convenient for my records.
value=9.3 unit=mm
